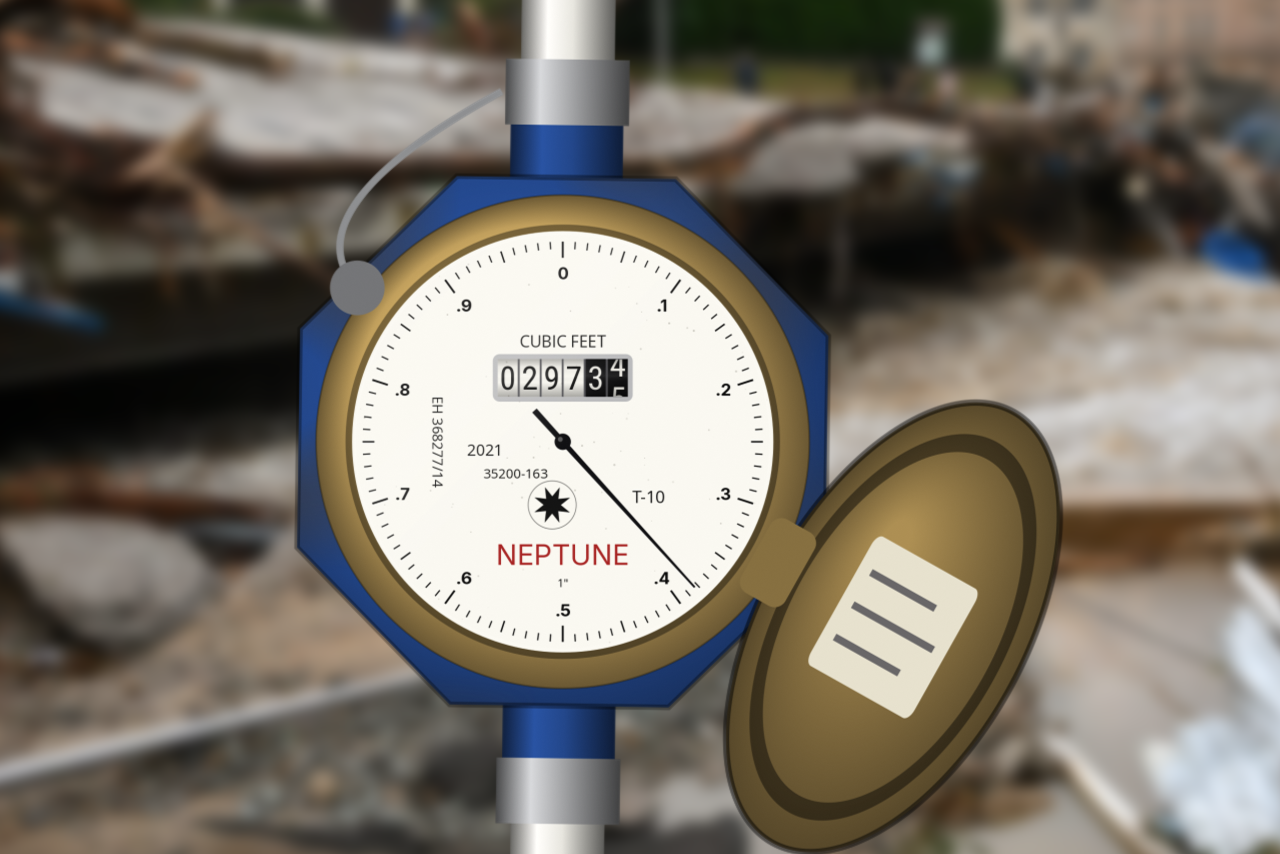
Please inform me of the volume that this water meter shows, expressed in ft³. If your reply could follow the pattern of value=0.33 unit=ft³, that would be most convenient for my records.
value=29734.38 unit=ft³
